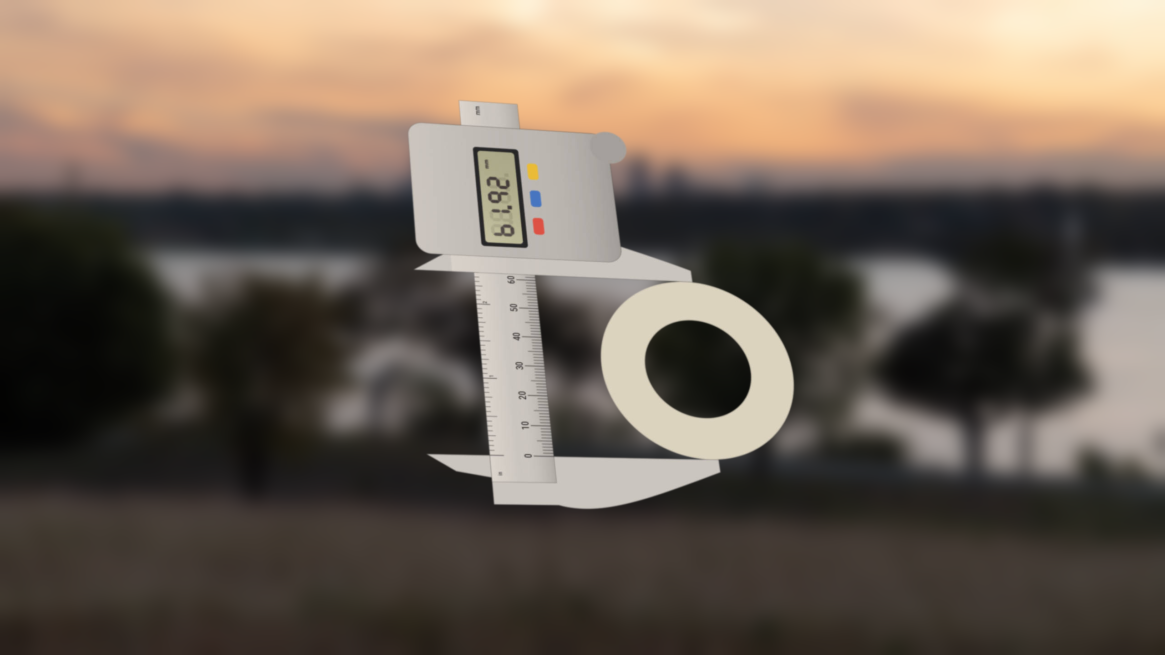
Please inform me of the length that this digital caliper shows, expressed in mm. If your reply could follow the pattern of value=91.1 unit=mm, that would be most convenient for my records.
value=61.92 unit=mm
